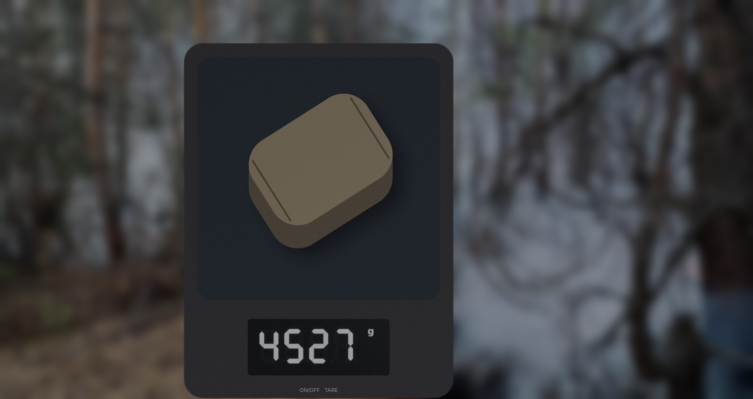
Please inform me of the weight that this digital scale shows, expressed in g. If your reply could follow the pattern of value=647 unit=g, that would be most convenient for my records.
value=4527 unit=g
